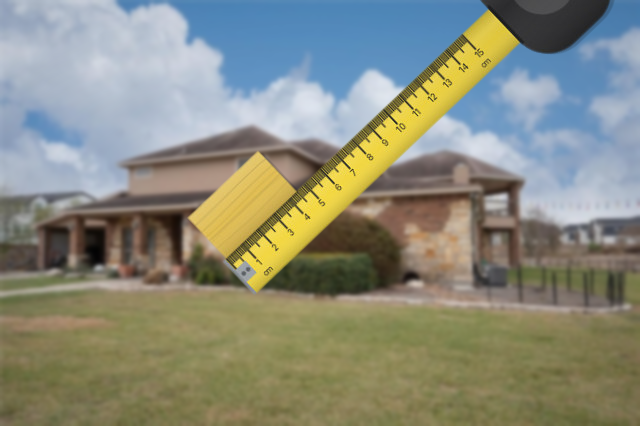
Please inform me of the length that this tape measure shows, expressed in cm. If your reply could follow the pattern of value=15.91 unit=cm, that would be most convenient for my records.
value=4.5 unit=cm
